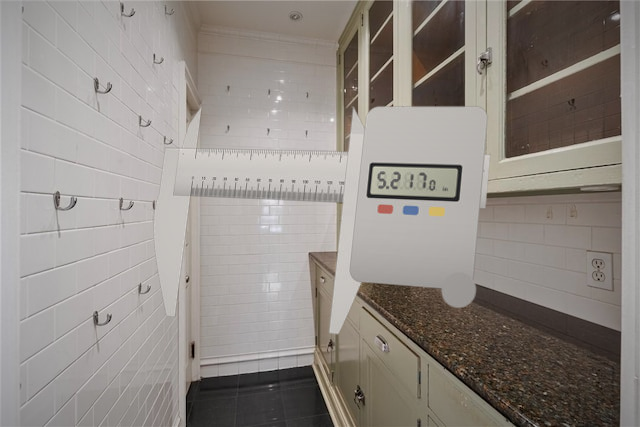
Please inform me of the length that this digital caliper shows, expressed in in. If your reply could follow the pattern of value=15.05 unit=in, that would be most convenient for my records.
value=5.2170 unit=in
